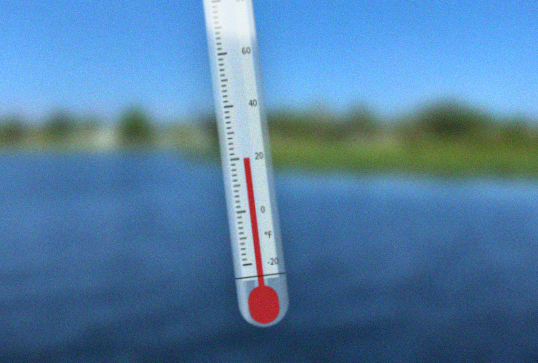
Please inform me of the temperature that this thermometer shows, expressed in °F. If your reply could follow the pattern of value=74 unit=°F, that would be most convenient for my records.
value=20 unit=°F
